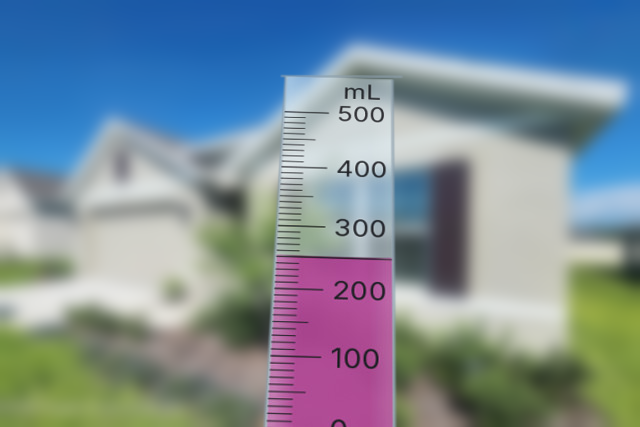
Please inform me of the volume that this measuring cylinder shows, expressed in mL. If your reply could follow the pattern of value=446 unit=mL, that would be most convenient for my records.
value=250 unit=mL
